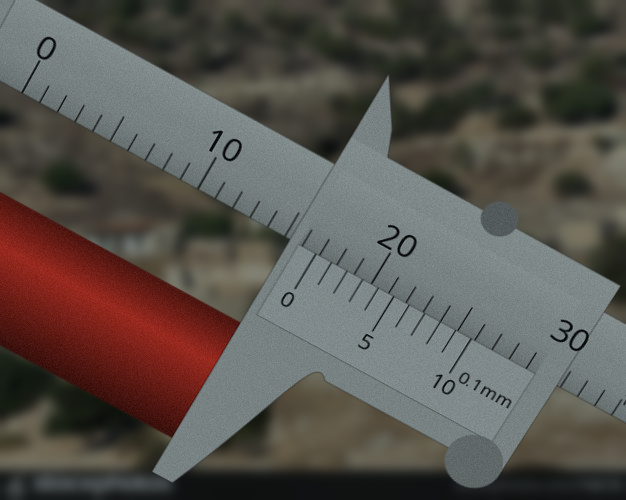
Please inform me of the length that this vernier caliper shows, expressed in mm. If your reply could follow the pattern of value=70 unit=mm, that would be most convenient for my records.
value=16.8 unit=mm
